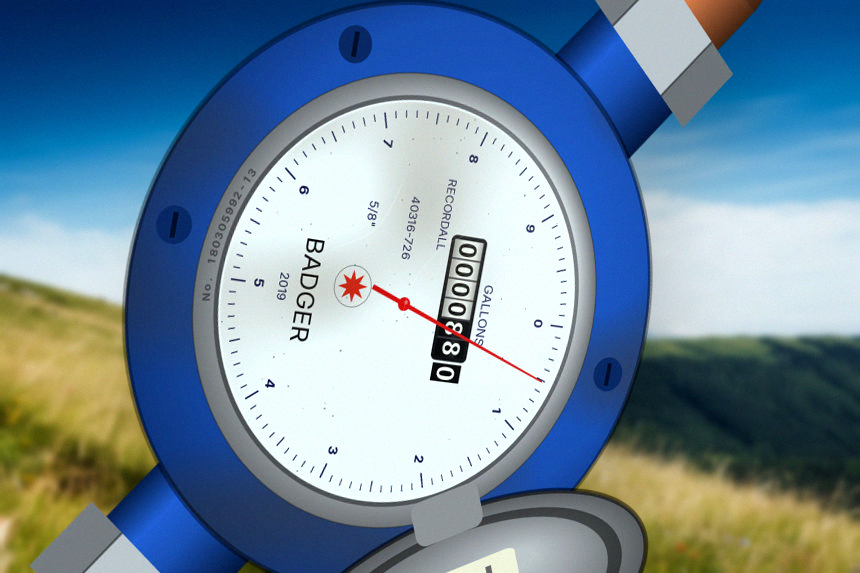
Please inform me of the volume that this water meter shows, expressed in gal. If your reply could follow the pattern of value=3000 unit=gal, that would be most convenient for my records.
value=880.5 unit=gal
